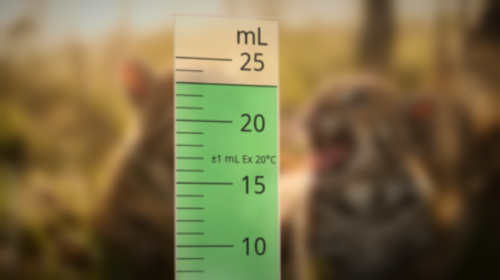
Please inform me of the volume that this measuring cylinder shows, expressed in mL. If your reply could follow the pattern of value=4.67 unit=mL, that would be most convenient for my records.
value=23 unit=mL
